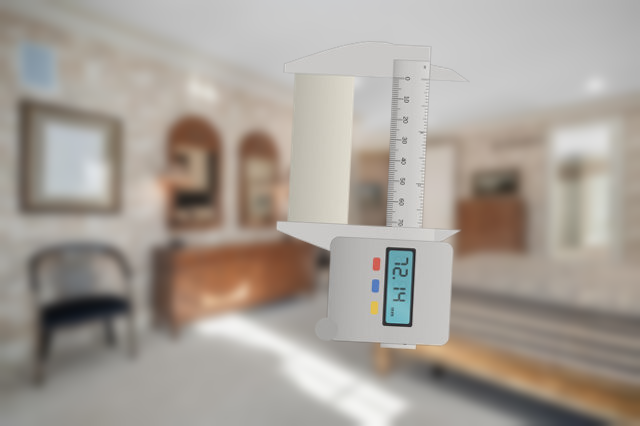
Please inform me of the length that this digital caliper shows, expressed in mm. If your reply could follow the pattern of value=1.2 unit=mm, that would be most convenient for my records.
value=72.14 unit=mm
